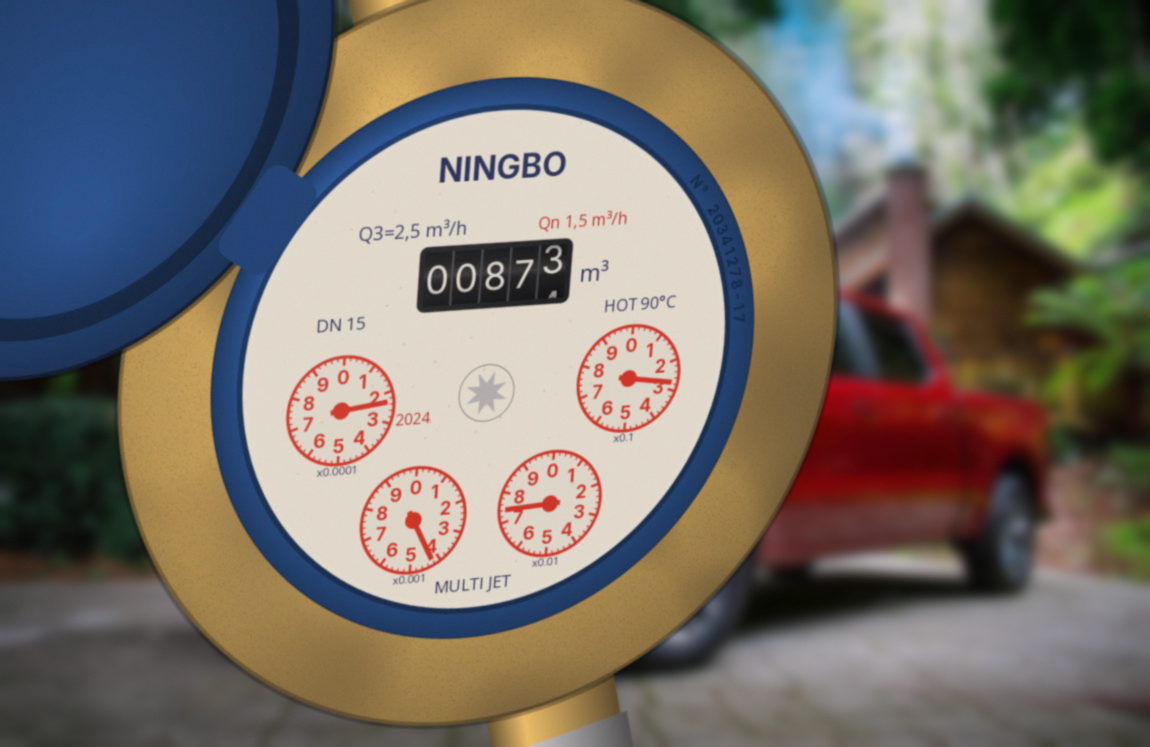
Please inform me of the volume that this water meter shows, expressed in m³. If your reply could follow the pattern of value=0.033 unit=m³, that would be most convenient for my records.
value=873.2742 unit=m³
